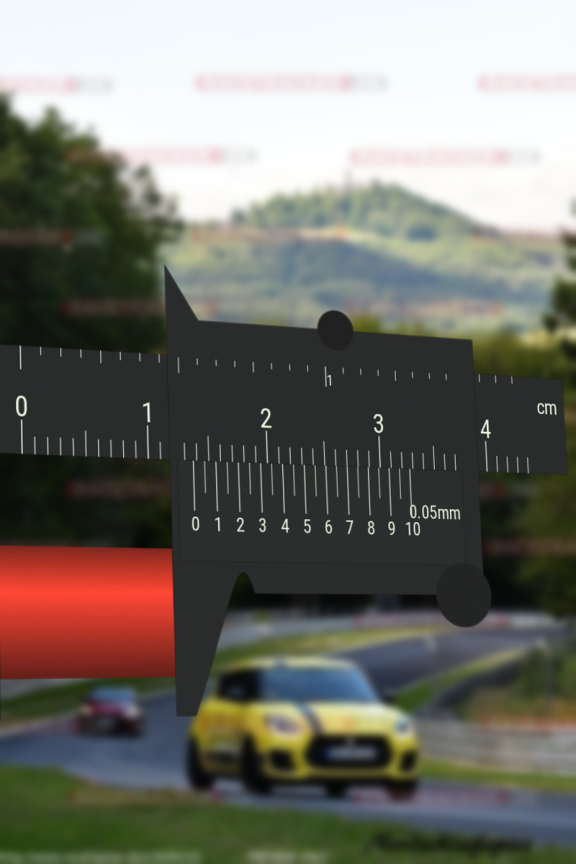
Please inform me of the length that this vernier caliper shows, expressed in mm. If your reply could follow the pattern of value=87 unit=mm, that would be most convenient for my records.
value=13.7 unit=mm
